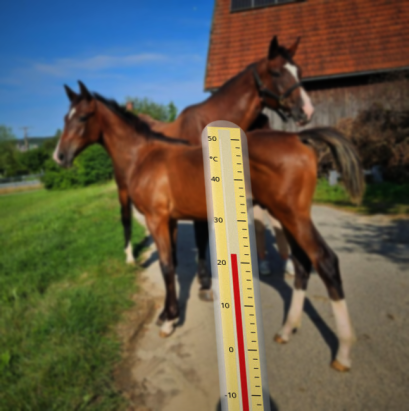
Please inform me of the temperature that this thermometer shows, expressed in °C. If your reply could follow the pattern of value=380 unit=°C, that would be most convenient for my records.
value=22 unit=°C
